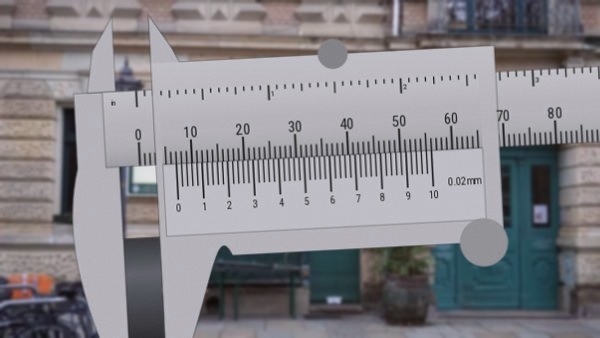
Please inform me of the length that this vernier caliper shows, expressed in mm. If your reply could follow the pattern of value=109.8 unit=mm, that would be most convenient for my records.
value=7.0 unit=mm
